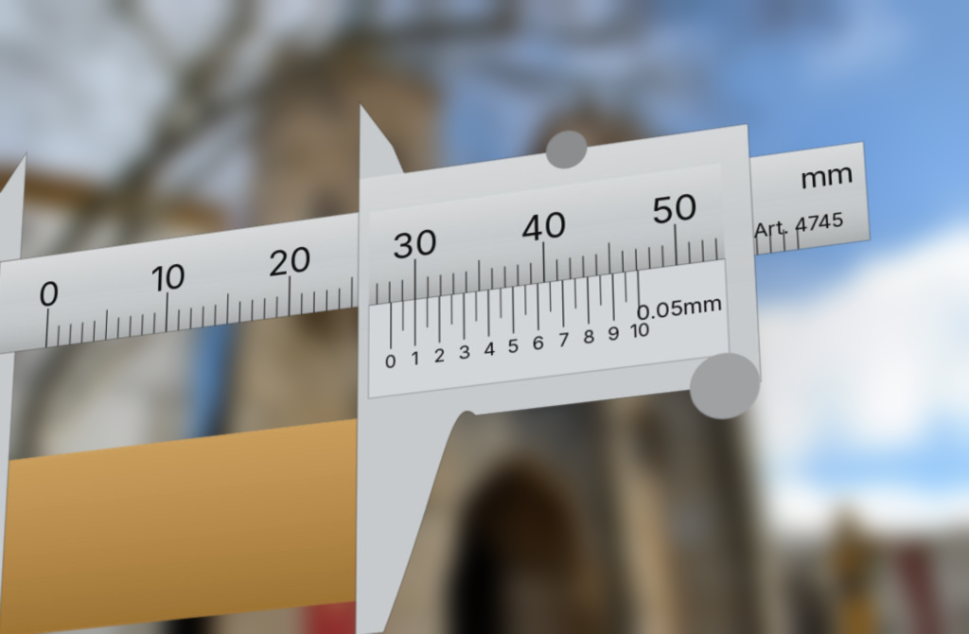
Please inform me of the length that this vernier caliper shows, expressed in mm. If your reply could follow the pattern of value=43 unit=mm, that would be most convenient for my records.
value=28.1 unit=mm
